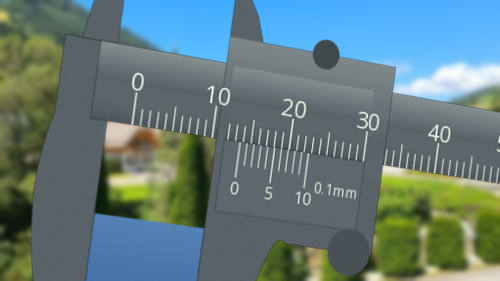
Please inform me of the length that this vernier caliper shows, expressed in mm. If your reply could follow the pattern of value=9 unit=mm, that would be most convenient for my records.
value=13.6 unit=mm
